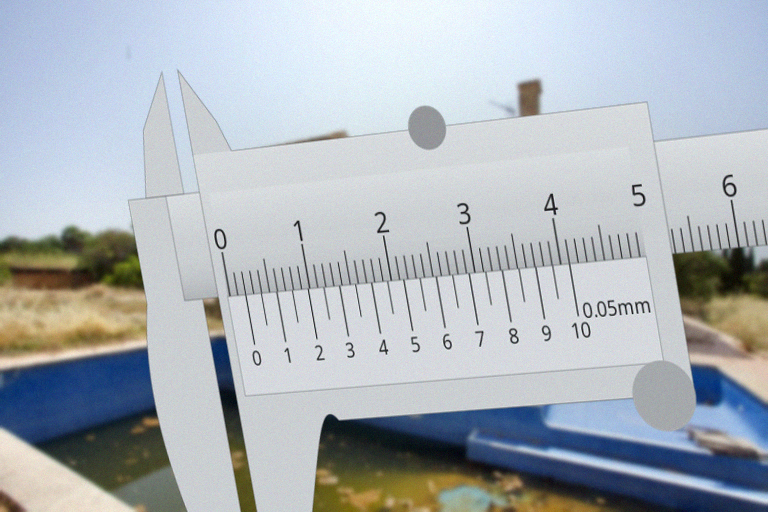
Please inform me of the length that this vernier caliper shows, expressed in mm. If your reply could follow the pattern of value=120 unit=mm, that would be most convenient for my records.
value=2.0 unit=mm
